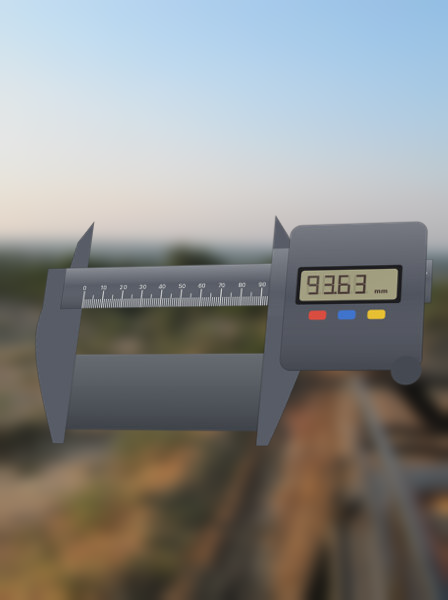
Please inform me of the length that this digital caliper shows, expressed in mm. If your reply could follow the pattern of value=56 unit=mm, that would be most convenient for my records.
value=93.63 unit=mm
